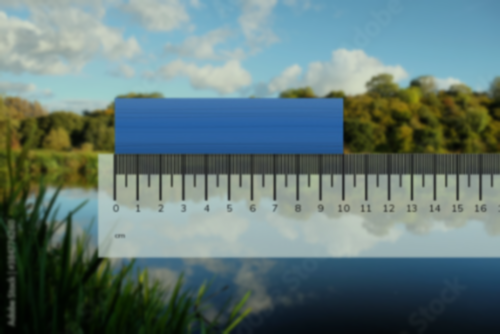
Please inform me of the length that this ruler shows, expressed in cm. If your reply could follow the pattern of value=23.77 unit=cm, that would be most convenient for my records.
value=10 unit=cm
